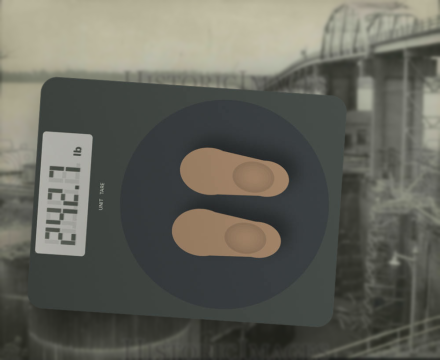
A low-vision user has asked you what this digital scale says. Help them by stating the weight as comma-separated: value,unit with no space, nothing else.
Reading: 242.7,lb
